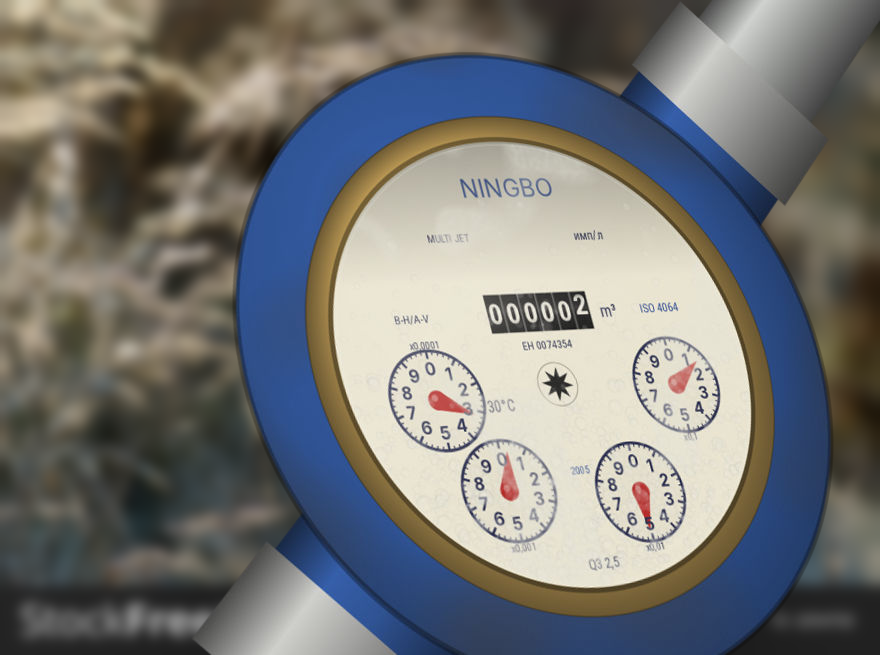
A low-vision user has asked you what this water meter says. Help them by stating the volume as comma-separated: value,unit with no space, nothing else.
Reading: 2.1503,m³
